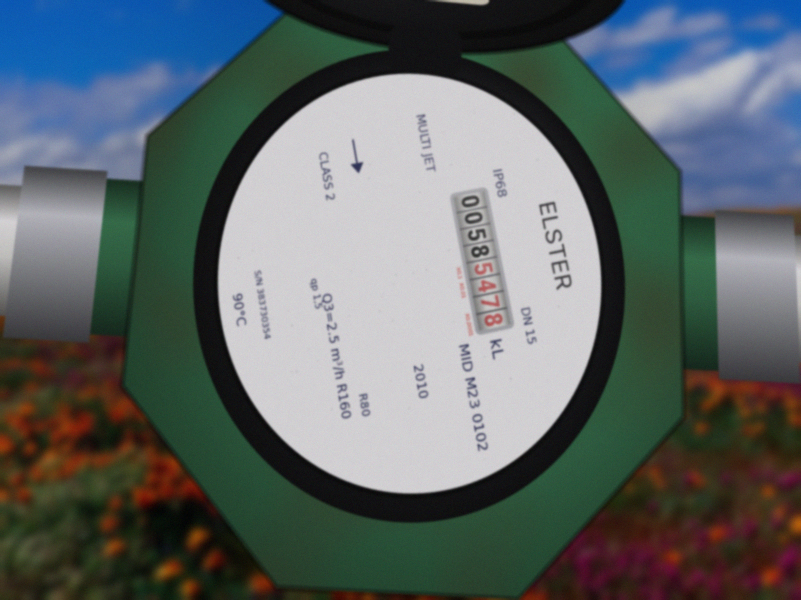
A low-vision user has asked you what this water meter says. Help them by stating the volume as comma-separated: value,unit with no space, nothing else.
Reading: 58.5478,kL
